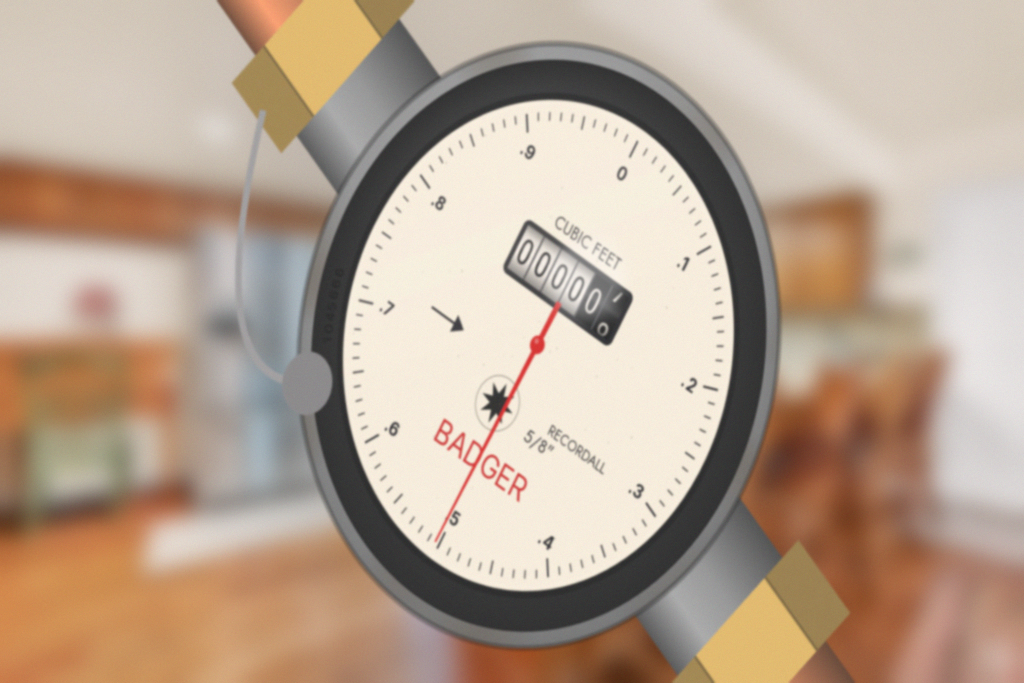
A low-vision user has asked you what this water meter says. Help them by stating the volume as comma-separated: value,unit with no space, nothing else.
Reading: 7.50,ft³
